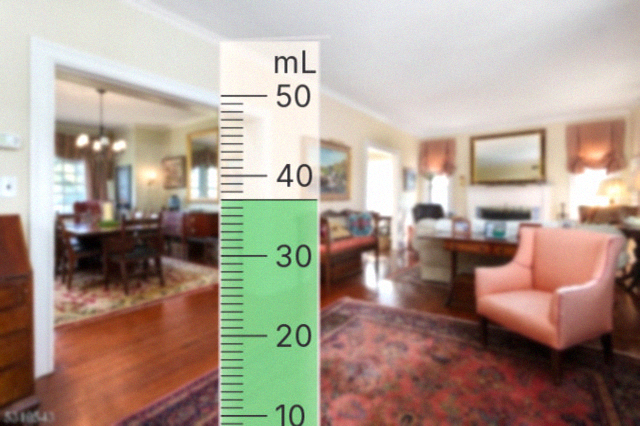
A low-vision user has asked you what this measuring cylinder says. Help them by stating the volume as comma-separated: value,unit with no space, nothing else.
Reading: 37,mL
